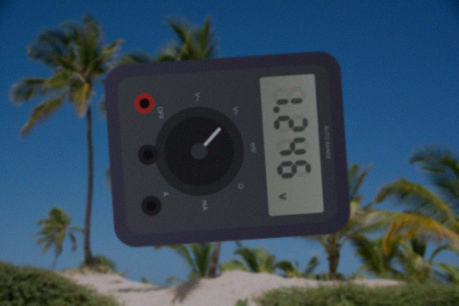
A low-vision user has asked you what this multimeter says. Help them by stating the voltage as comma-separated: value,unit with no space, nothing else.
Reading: 1.246,V
